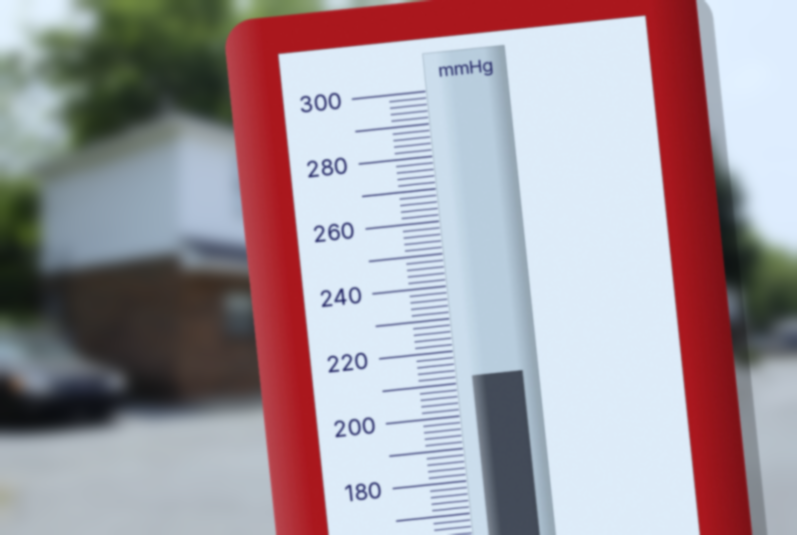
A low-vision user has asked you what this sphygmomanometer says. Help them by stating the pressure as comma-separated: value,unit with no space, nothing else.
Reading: 212,mmHg
